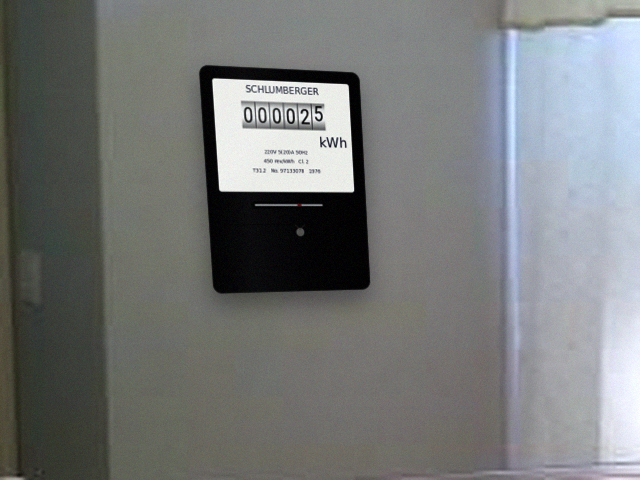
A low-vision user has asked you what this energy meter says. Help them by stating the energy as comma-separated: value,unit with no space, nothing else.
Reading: 25,kWh
